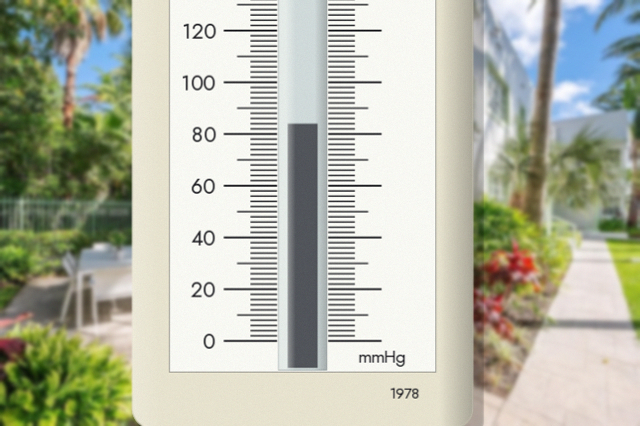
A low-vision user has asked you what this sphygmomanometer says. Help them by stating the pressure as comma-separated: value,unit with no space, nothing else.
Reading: 84,mmHg
